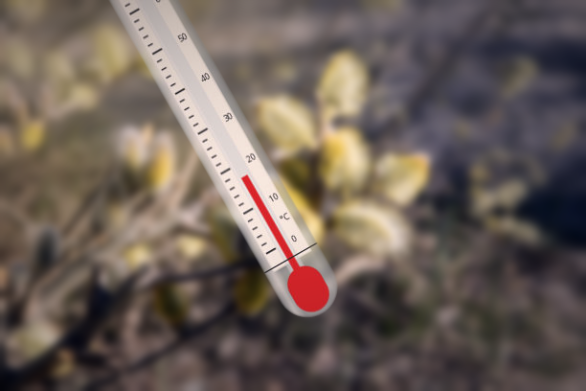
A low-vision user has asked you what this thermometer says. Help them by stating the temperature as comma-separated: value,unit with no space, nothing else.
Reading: 17,°C
